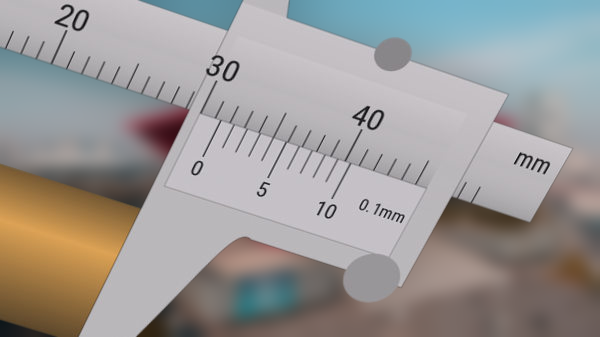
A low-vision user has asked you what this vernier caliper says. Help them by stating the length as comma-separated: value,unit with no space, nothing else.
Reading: 31.4,mm
